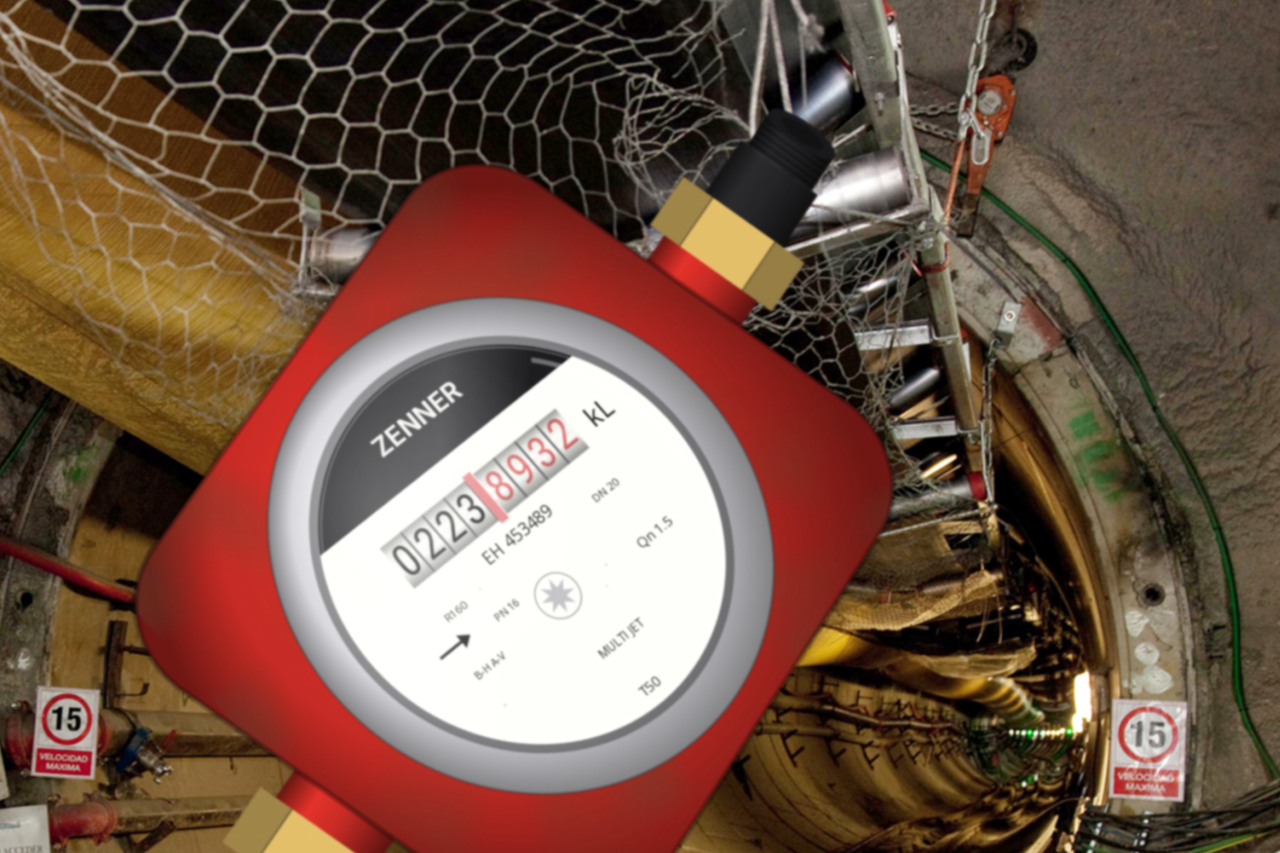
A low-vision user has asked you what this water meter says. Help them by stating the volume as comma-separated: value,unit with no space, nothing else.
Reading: 223.8932,kL
